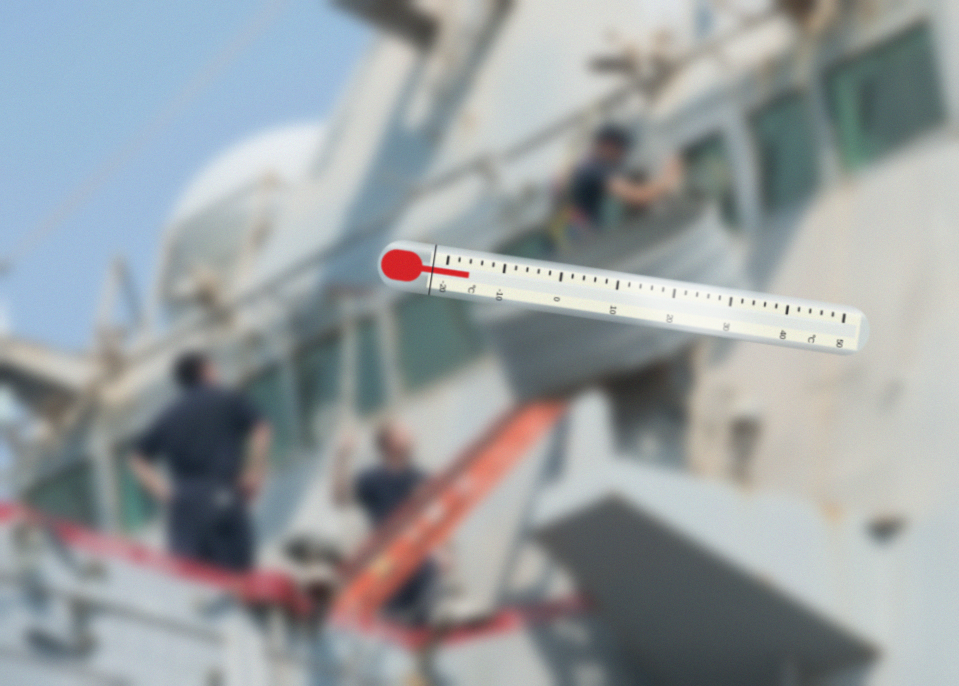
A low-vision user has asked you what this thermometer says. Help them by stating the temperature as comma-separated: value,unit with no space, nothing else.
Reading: -16,°C
